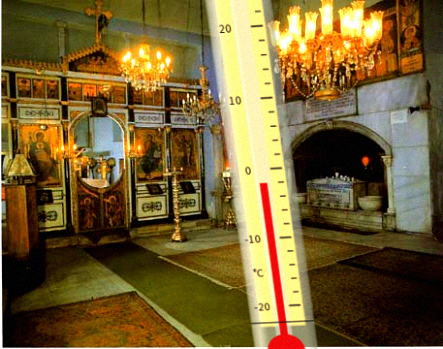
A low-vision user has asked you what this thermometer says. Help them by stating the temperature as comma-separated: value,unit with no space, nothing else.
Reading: -2,°C
